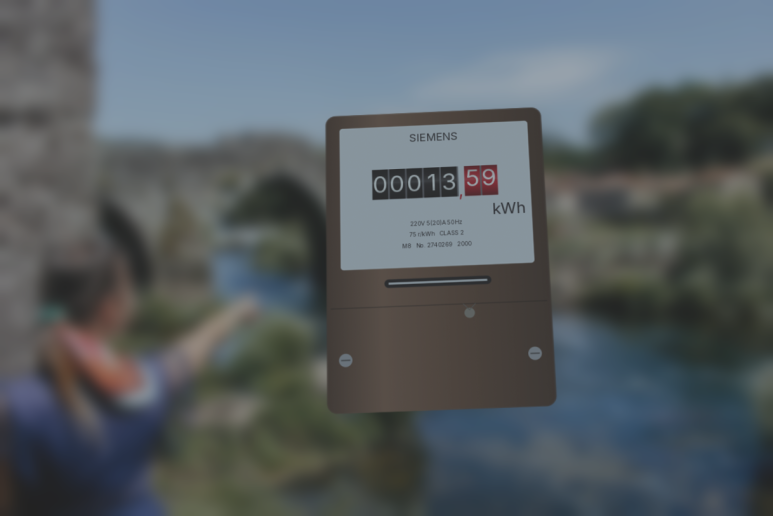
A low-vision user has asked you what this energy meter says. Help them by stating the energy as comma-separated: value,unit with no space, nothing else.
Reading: 13.59,kWh
